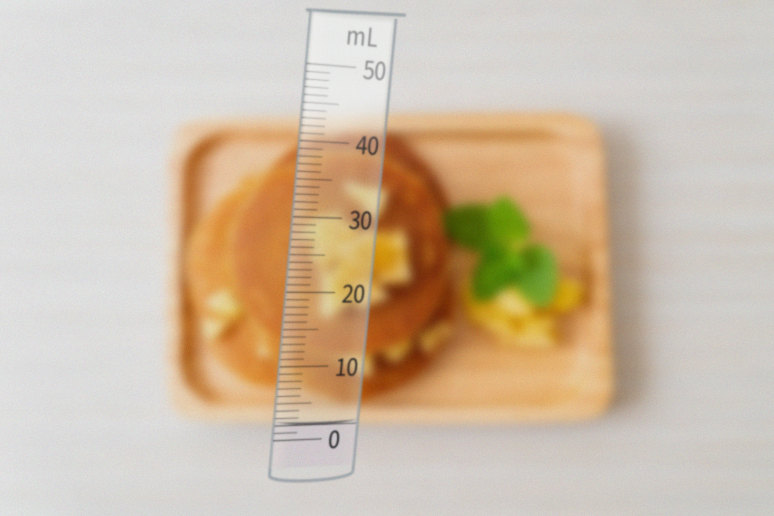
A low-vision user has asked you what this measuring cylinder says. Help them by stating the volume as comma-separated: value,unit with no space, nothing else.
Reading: 2,mL
